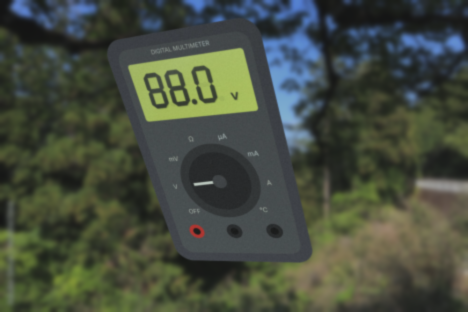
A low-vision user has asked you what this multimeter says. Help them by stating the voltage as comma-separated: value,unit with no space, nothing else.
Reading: 88.0,V
